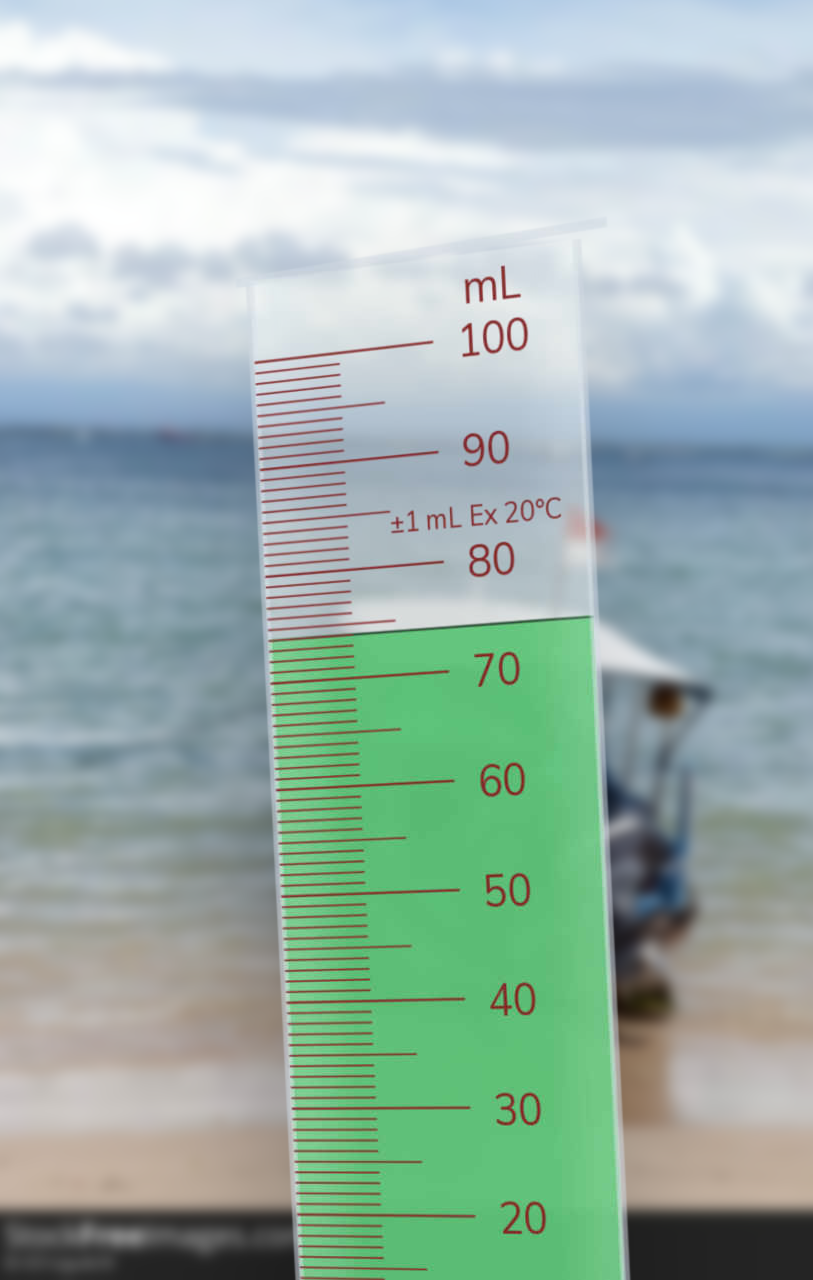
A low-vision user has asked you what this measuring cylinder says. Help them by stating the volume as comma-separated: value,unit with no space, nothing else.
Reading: 74,mL
